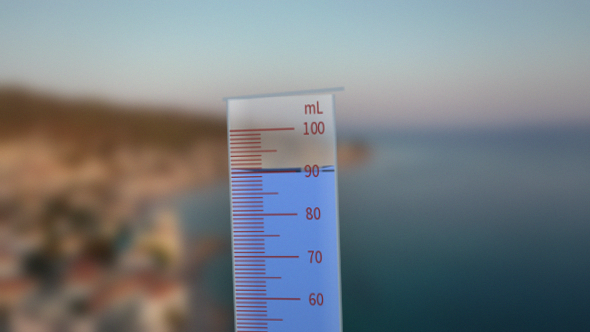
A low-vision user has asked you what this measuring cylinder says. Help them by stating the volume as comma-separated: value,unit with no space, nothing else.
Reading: 90,mL
